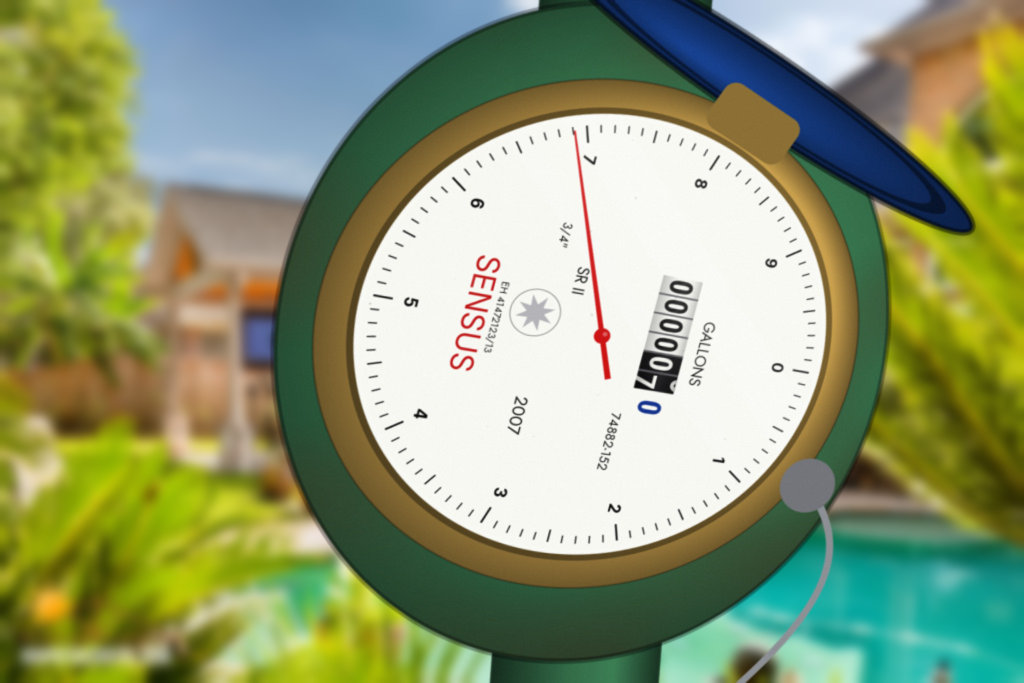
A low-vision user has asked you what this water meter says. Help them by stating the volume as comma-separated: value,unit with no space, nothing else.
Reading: 66.9,gal
